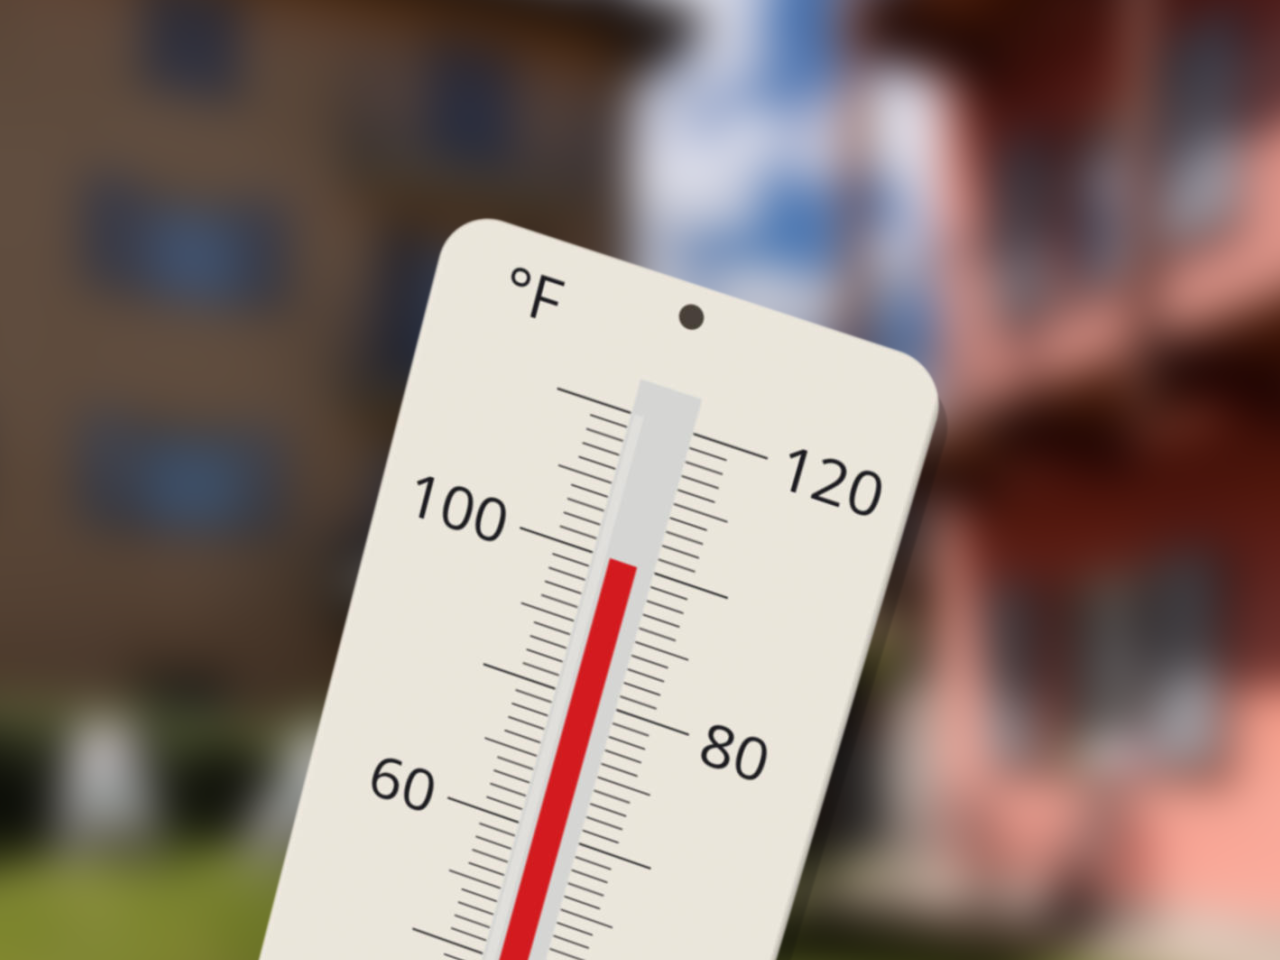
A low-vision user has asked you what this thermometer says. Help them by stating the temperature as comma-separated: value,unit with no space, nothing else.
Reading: 100,°F
